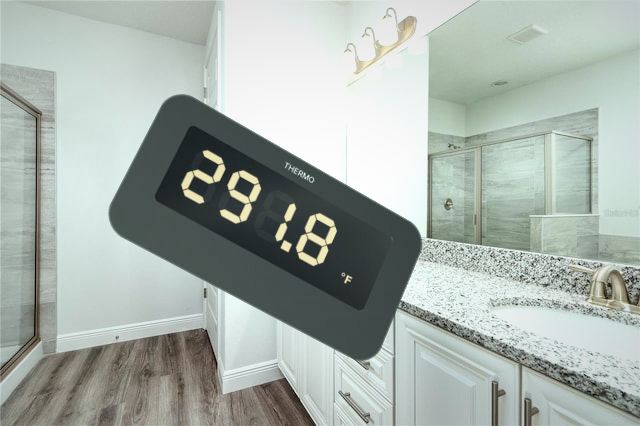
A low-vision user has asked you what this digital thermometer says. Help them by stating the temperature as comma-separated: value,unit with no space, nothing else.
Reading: 291.8,°F
